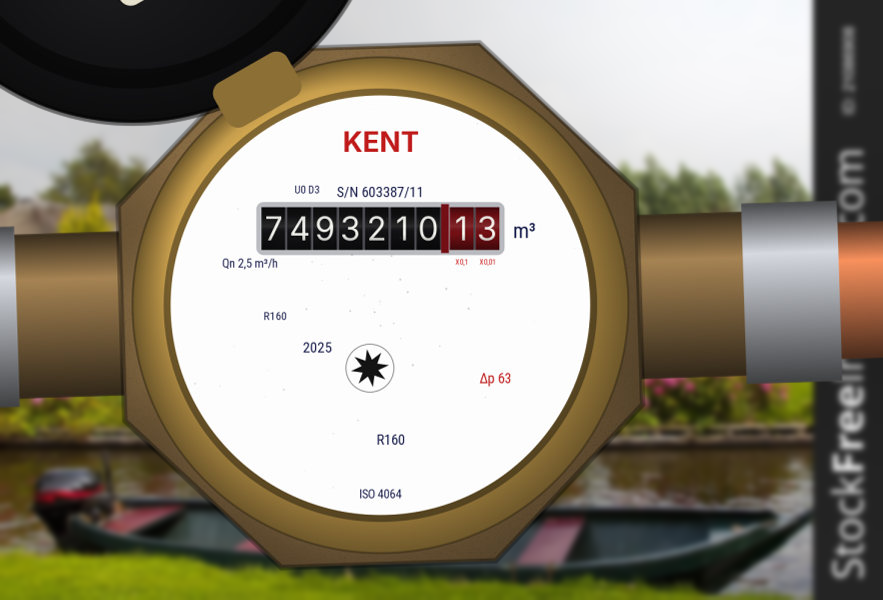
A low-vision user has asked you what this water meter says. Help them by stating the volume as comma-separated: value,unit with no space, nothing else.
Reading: 7493210.13,m³
